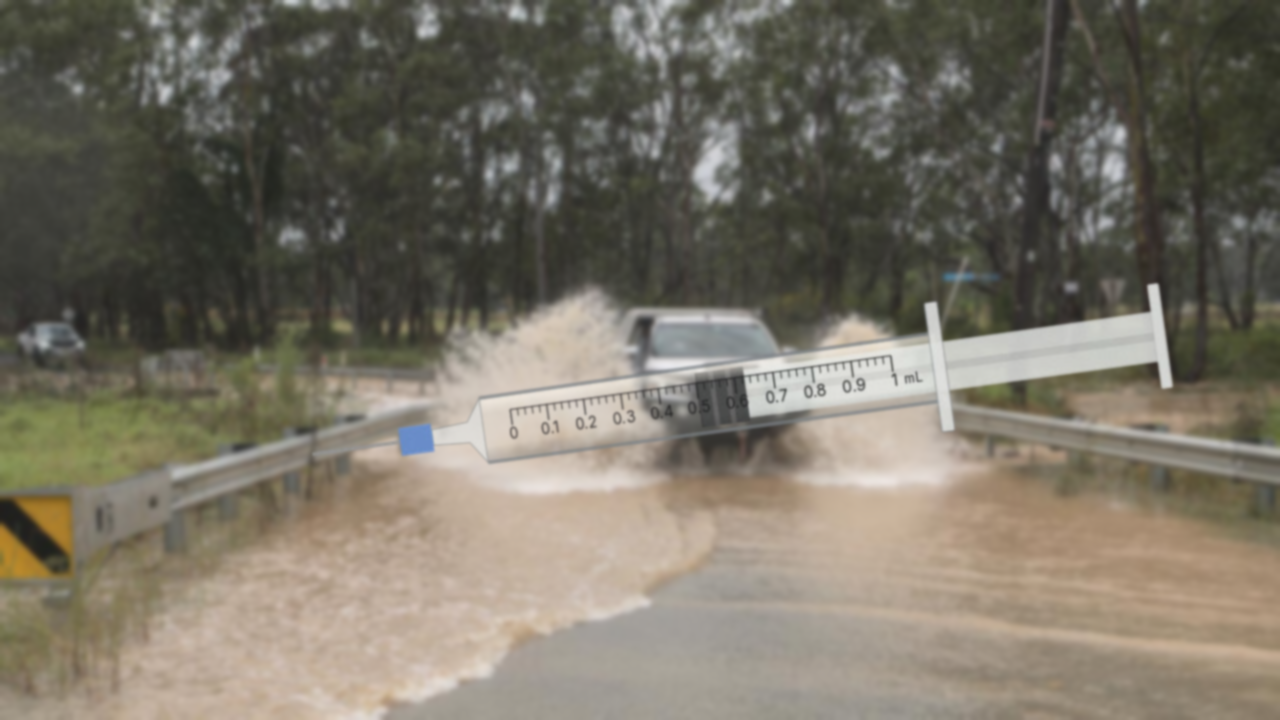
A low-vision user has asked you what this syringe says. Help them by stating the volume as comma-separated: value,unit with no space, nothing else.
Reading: 0.5,mL
